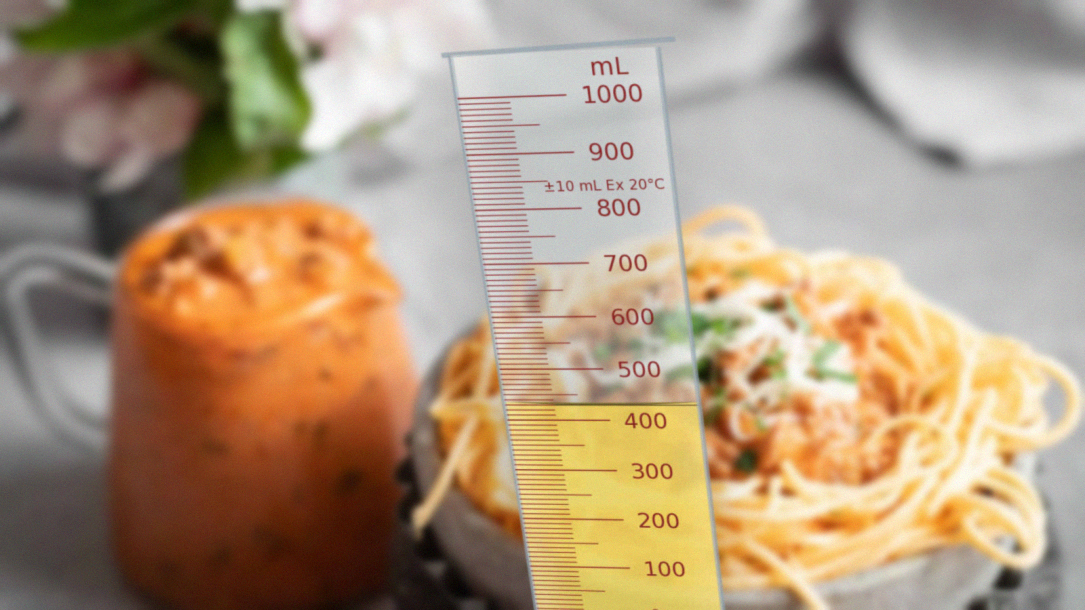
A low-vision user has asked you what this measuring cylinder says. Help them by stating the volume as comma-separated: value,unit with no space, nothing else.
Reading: 430,mL
